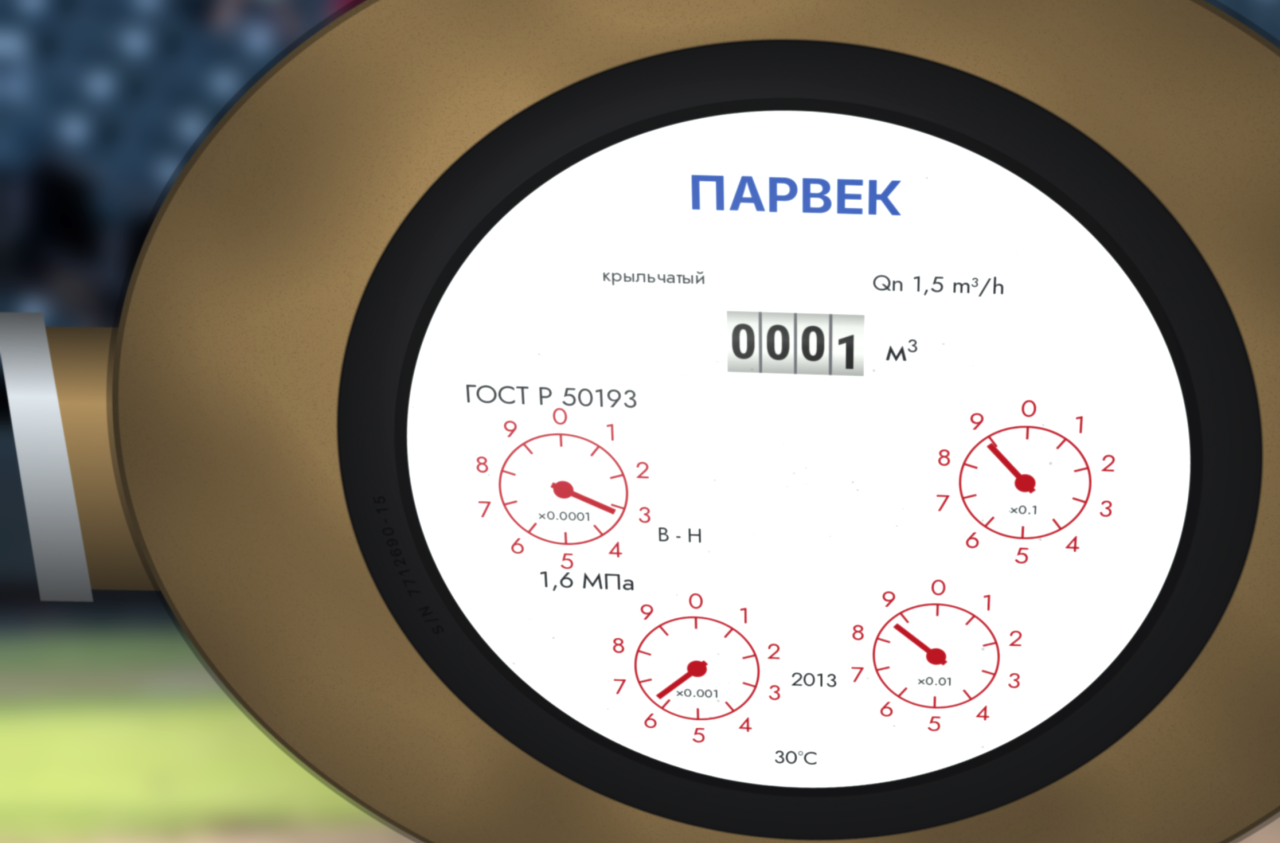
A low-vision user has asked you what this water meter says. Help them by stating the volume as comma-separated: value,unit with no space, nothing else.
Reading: 0.8863,m³
